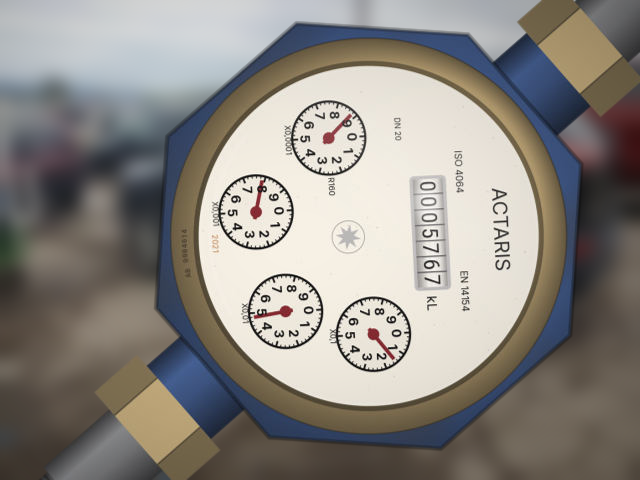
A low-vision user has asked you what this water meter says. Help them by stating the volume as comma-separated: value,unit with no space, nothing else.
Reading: 5767.1478,kL
